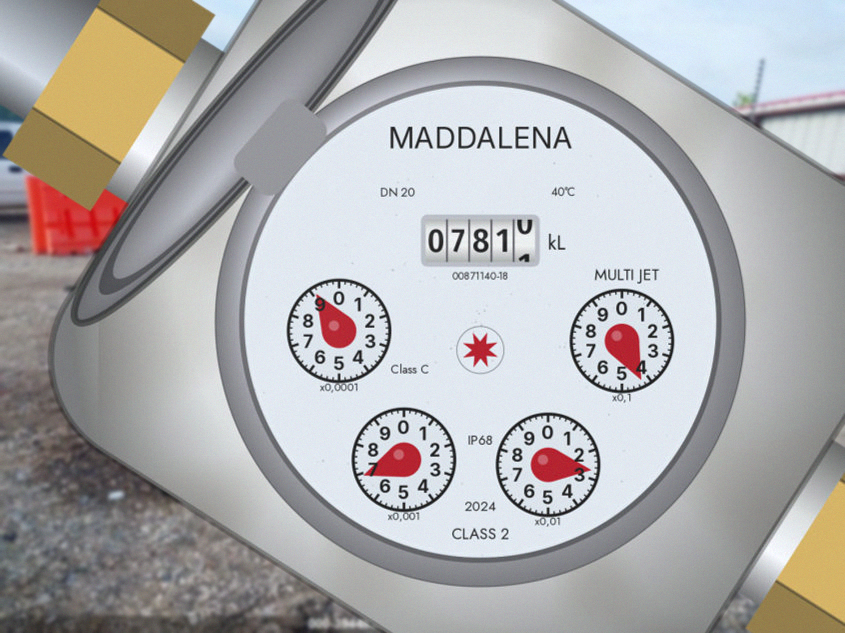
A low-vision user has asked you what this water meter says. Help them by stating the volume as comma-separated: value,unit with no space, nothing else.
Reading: 7810.4269,kL
